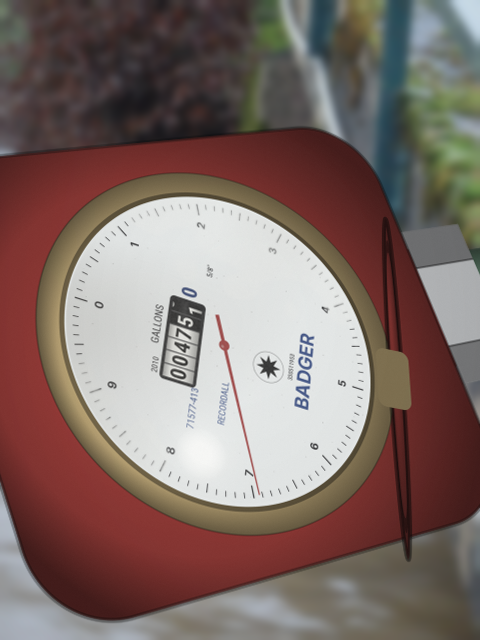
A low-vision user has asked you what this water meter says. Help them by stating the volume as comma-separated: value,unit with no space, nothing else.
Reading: 47506.9,gal
